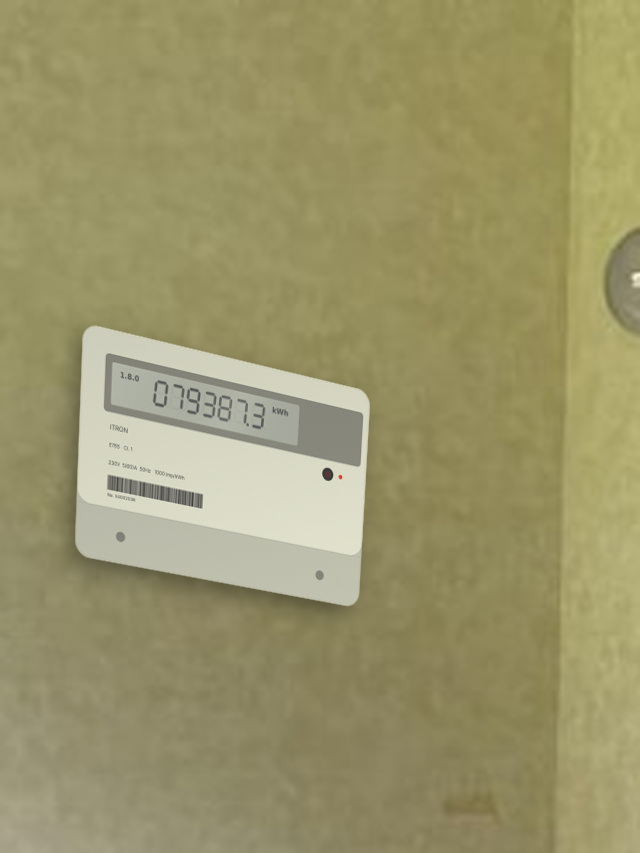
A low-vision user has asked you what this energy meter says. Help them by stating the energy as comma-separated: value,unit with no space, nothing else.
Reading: 79387.3,kWh
